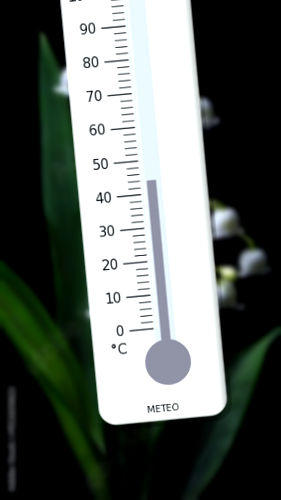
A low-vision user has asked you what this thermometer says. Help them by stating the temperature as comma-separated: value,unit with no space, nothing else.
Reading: 44,°C
